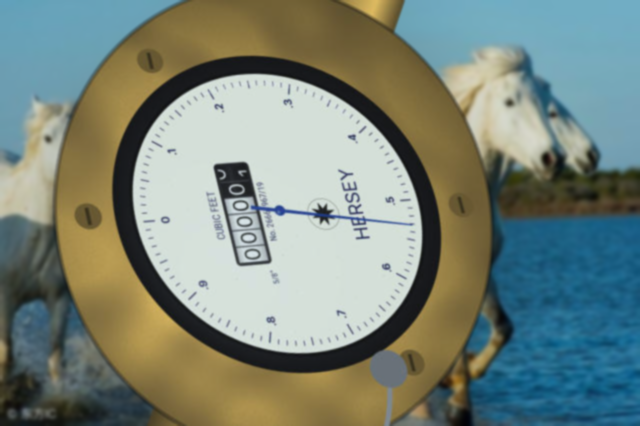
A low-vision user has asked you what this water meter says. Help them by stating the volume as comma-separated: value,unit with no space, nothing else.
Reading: 0.53,ft³
